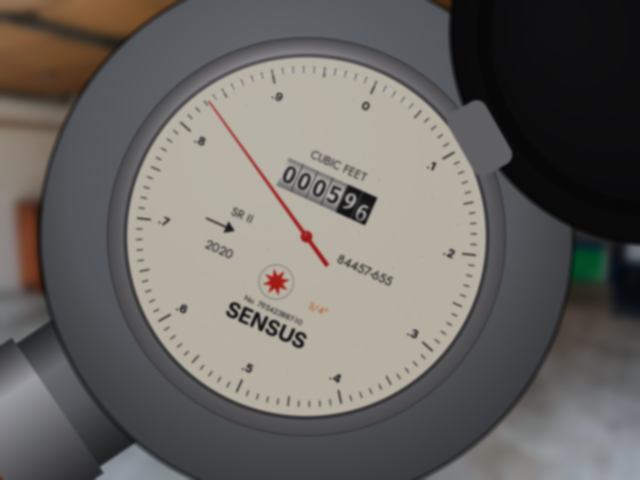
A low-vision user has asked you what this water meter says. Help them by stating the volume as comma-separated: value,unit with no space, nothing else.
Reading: 595.83,ft³
